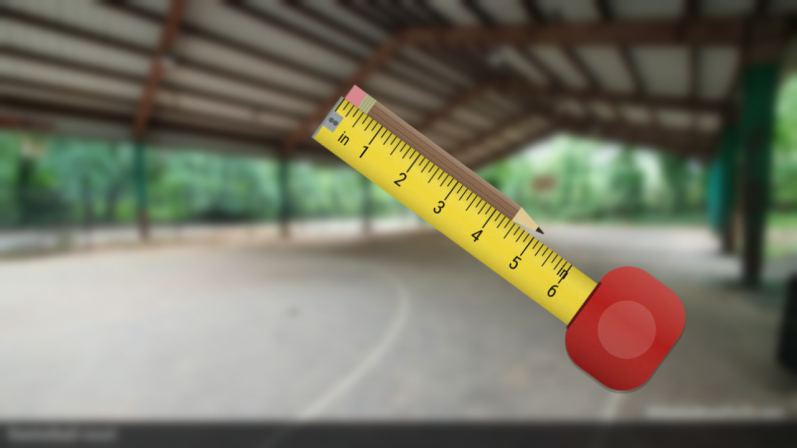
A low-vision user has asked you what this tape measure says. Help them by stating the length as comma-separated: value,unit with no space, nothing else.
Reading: 5.125,in
